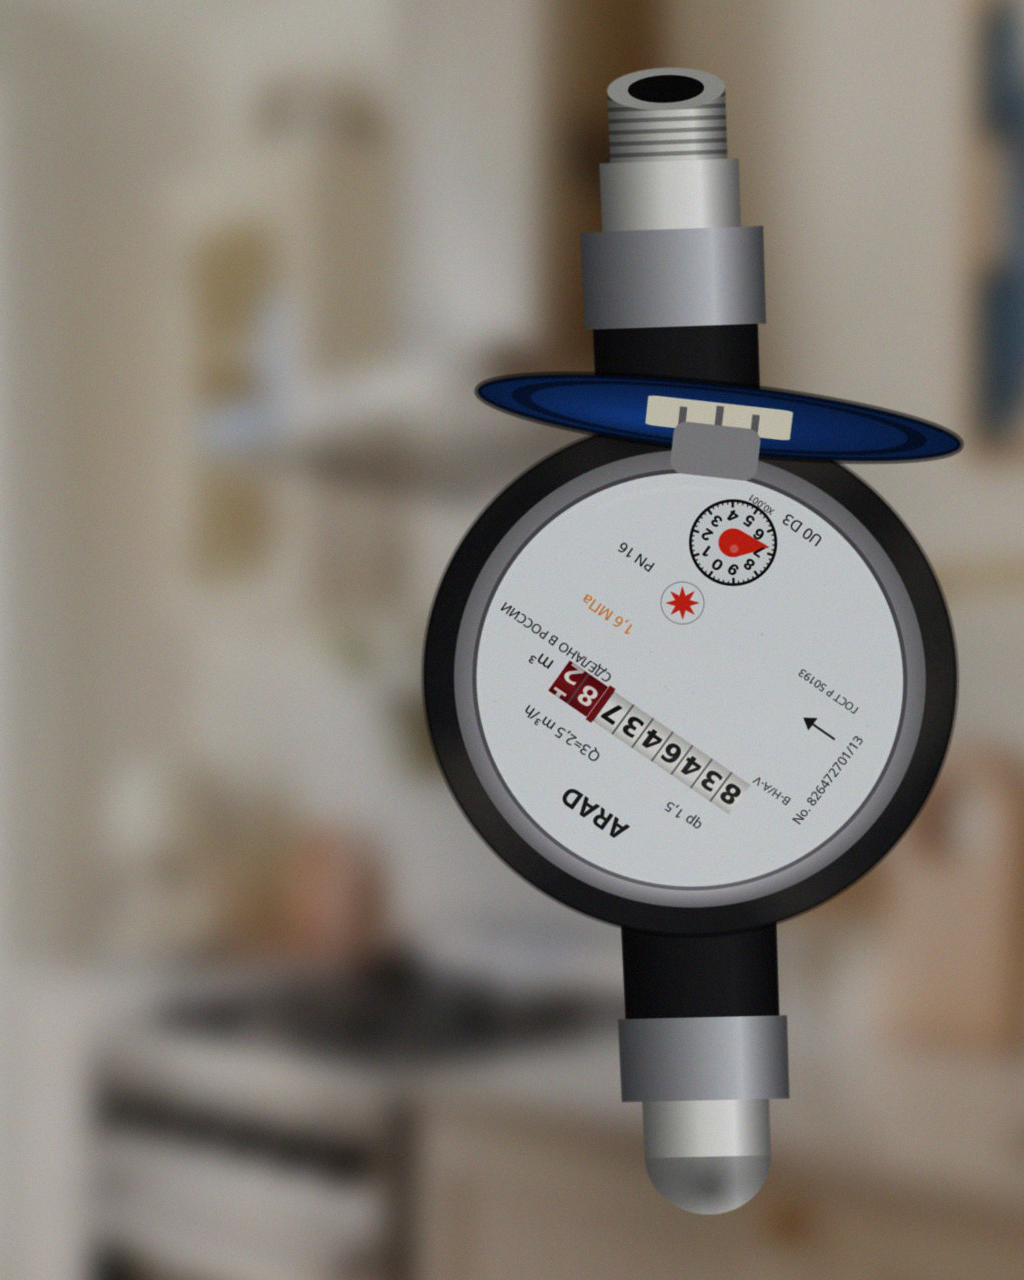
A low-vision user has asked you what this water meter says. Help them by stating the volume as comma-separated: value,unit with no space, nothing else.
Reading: 8346437.816,m³
